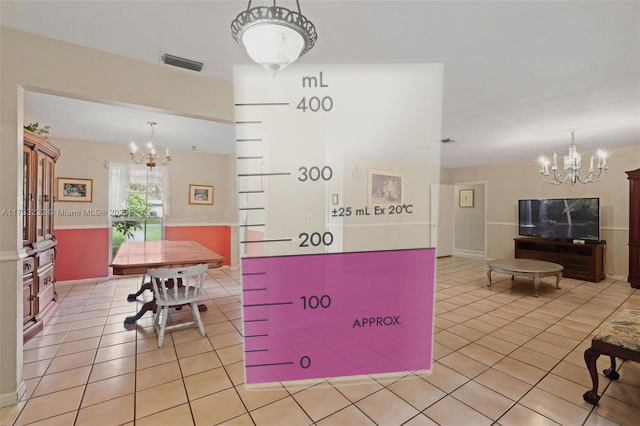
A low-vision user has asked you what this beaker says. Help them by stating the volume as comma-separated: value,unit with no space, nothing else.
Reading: 175,mL
